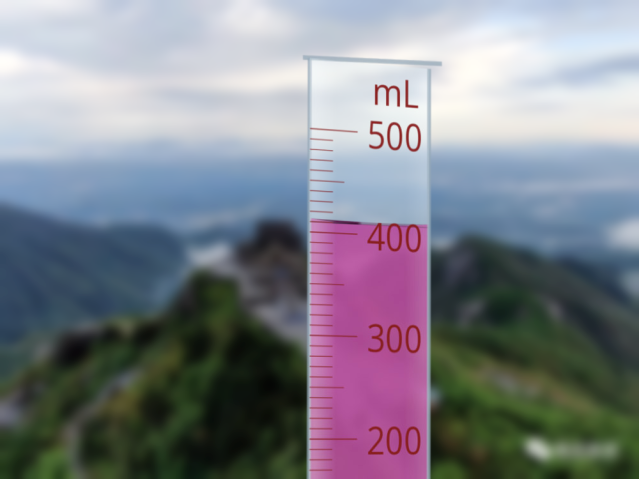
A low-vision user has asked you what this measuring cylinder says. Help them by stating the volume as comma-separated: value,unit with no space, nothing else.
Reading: 410,mL
